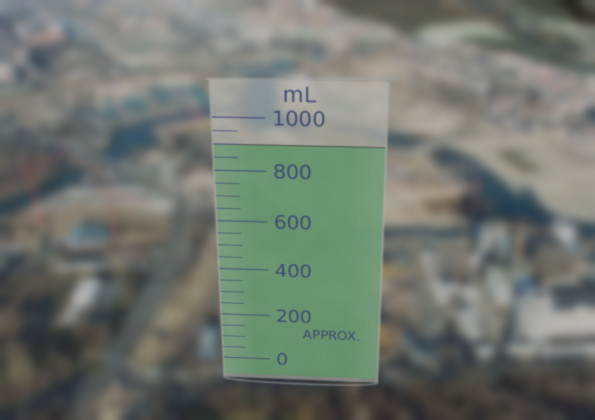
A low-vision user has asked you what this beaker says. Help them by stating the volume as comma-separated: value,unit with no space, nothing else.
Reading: 900,mL
